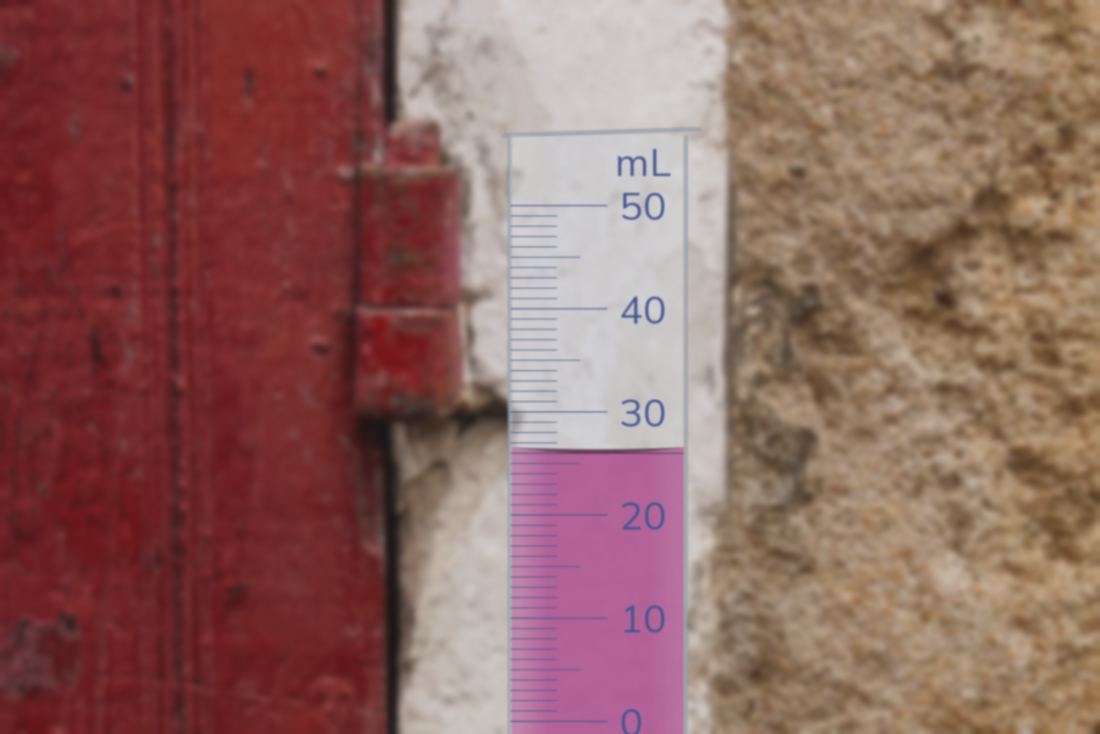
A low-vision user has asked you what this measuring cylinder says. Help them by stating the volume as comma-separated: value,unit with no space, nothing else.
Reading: 26,mL
